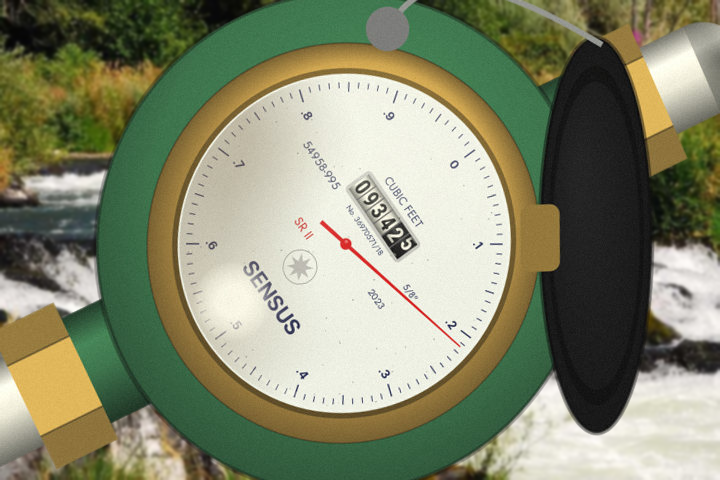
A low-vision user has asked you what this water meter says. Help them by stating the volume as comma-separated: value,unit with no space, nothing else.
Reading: 93425.21,ft³
